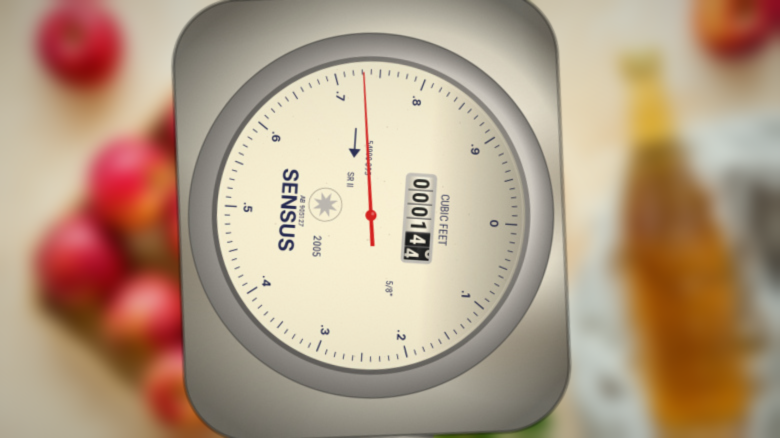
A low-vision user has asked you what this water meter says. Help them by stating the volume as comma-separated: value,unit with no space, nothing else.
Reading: 143.73,ft³
